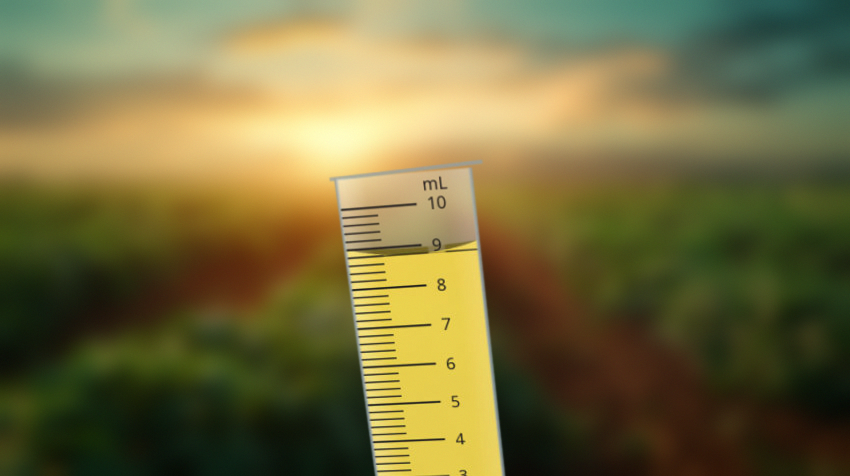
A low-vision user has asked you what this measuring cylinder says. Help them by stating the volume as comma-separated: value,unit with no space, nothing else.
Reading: 8.8,mL
